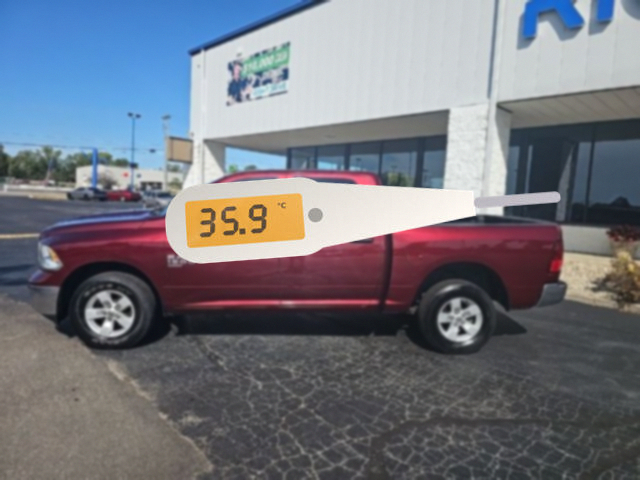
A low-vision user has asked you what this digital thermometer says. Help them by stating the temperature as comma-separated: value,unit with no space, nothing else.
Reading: 35.9,°C
